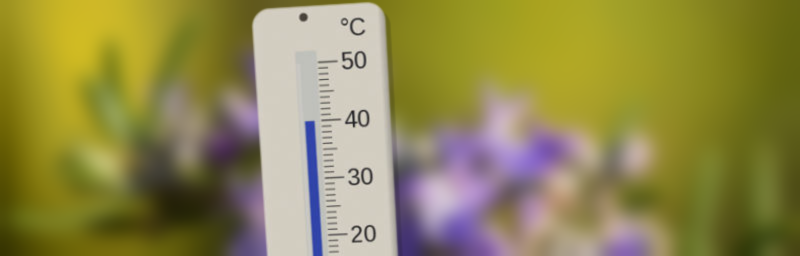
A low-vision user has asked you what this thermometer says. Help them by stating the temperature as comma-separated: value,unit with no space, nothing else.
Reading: 40,°C
